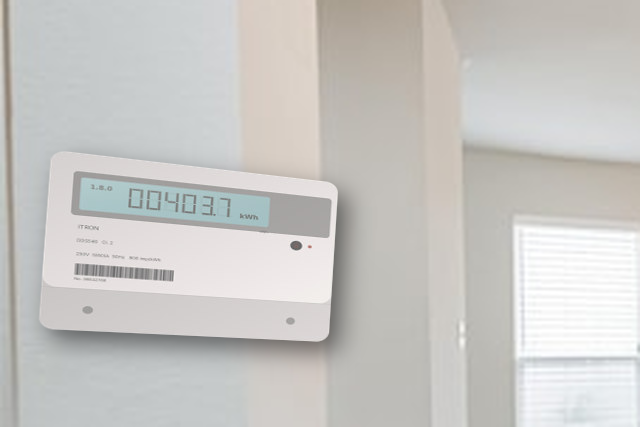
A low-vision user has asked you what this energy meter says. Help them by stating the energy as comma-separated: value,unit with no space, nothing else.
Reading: 403.7,kWh
